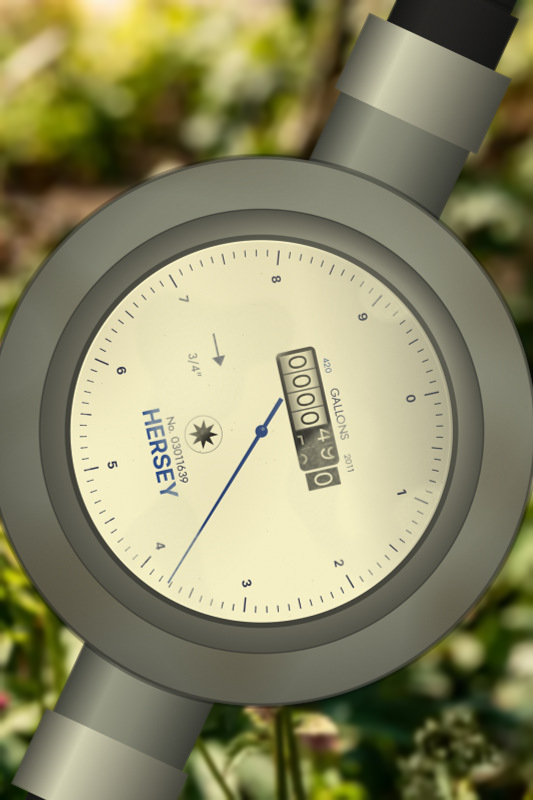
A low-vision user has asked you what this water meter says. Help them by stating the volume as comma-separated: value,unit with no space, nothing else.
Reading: 493.7,gal
